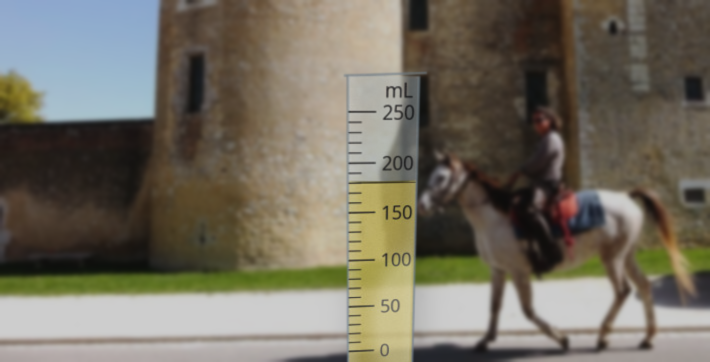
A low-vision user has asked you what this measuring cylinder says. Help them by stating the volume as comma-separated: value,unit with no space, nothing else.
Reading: 180,mL
